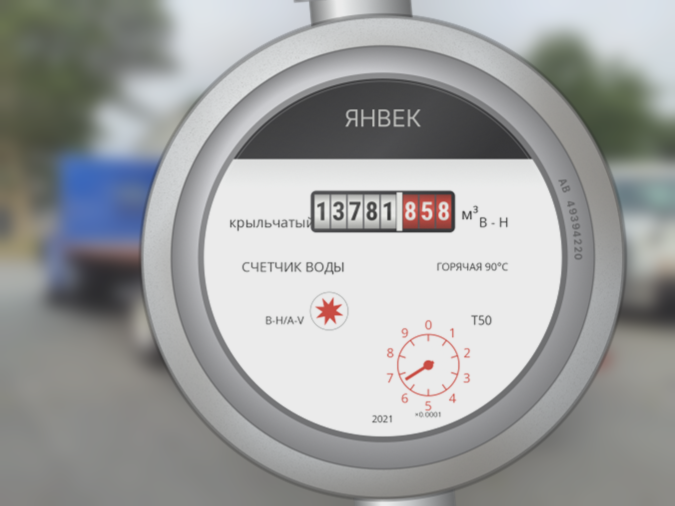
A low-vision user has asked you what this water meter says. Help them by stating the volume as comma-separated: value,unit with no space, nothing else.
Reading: 13781.8586,m³
